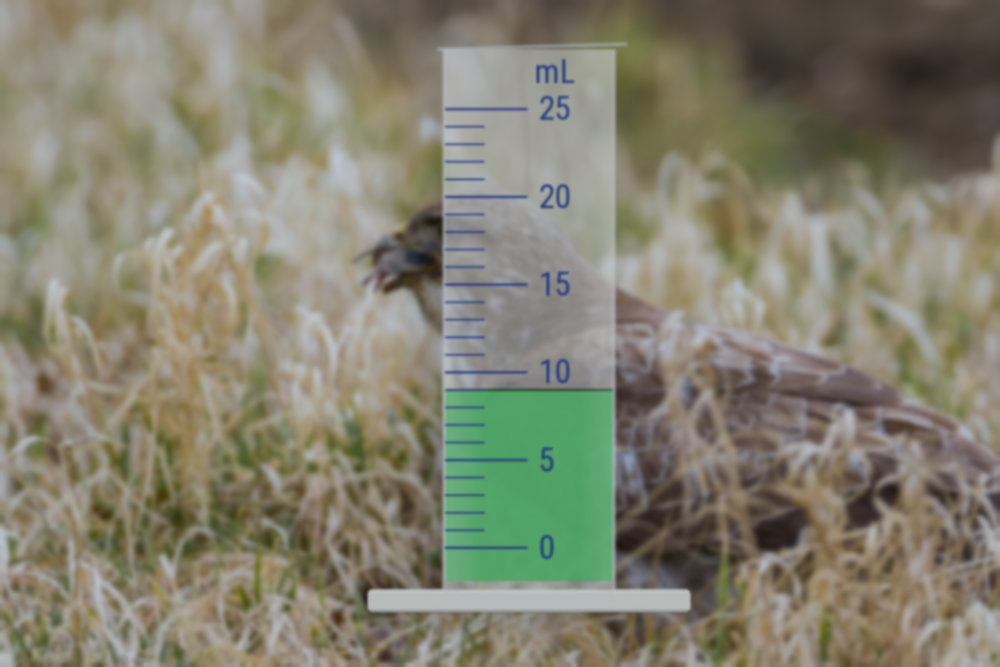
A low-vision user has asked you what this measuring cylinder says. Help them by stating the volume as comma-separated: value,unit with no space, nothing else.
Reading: 9,mL
